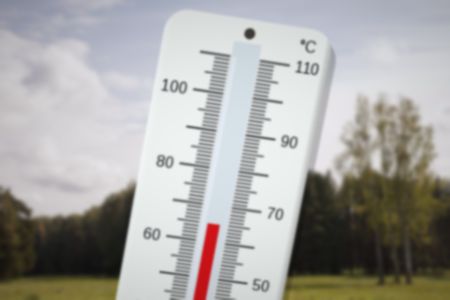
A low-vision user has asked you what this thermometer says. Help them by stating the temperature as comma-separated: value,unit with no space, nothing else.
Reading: 65,°C
